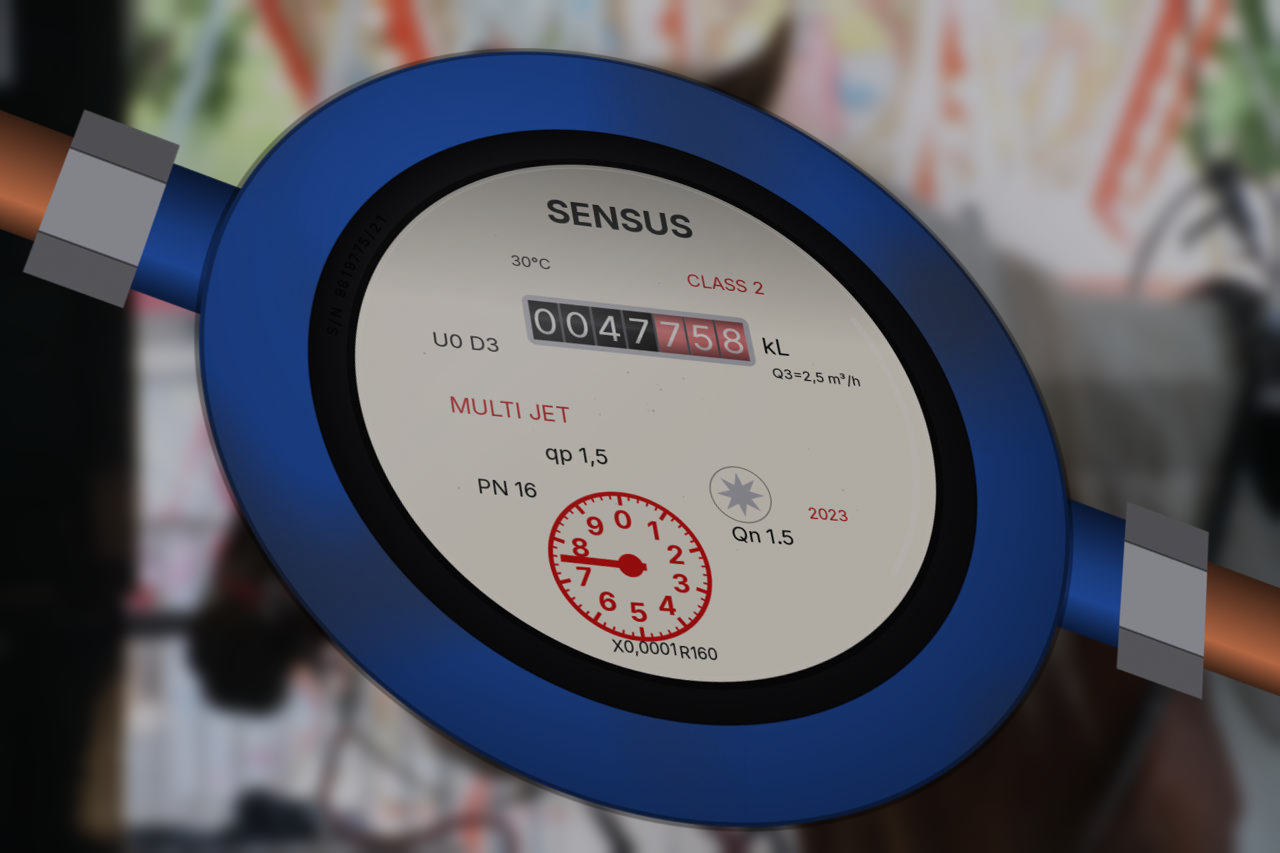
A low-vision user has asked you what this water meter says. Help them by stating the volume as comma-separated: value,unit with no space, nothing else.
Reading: 47.7587,kL
